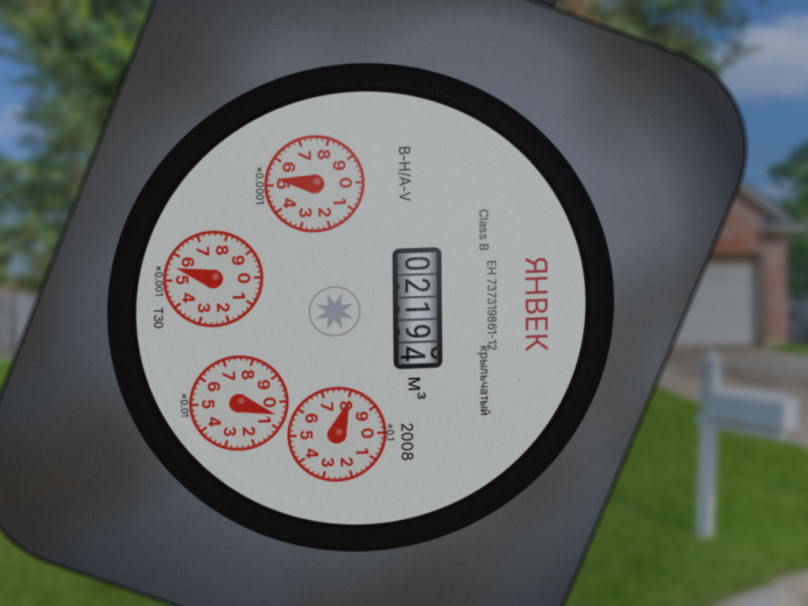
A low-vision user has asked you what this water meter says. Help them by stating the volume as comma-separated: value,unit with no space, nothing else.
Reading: 2193.8055,m³
